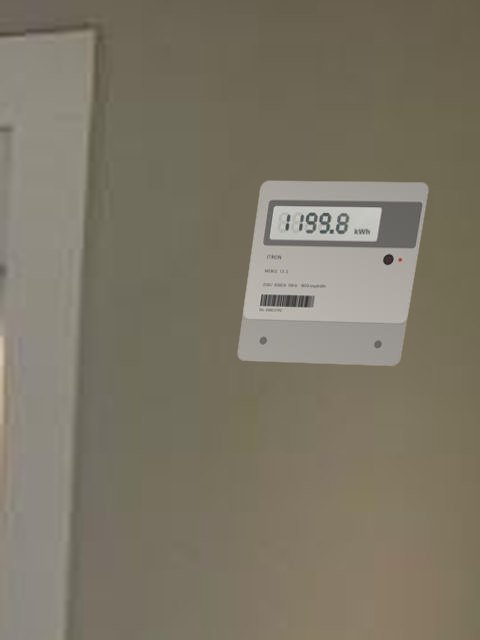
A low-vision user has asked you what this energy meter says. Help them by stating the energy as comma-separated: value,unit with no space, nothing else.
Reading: 1199.8,kWh
